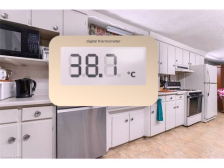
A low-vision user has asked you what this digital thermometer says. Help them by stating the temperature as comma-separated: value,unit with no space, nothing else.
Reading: 38.7,°C
